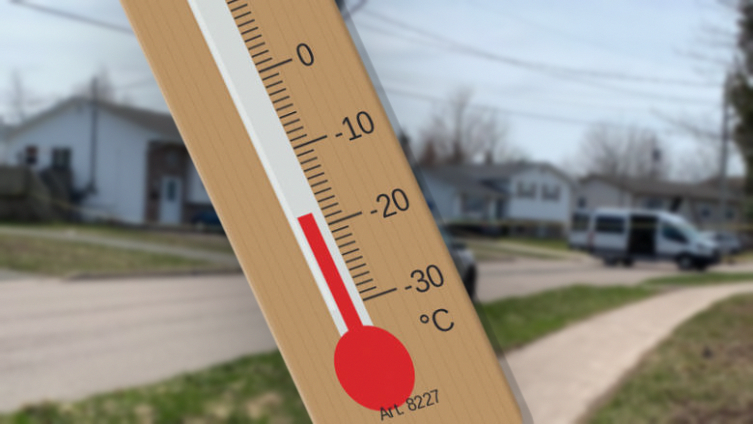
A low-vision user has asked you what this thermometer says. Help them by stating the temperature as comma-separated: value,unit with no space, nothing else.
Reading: -18,°C
